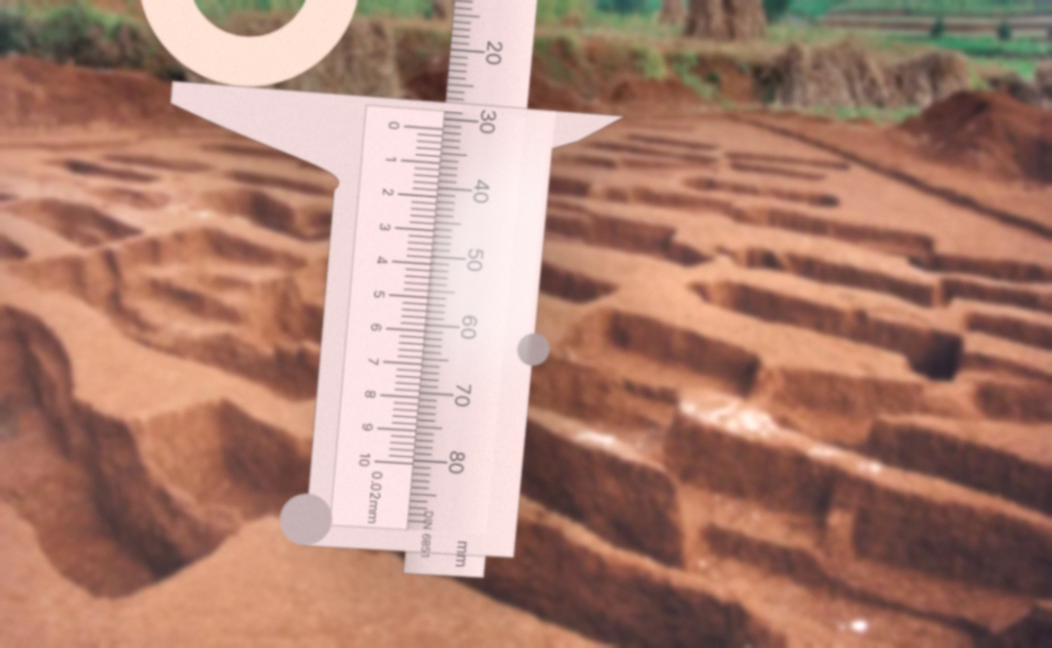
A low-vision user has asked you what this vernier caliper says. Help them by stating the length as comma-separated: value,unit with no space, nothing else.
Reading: 31.5,mm
